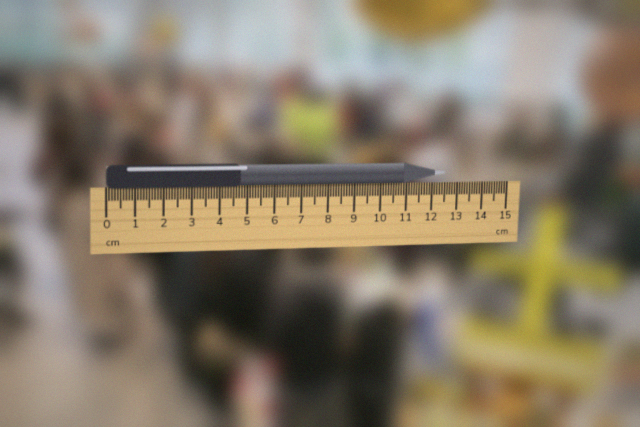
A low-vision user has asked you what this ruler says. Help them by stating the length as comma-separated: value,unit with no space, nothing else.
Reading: 12.5,cm
